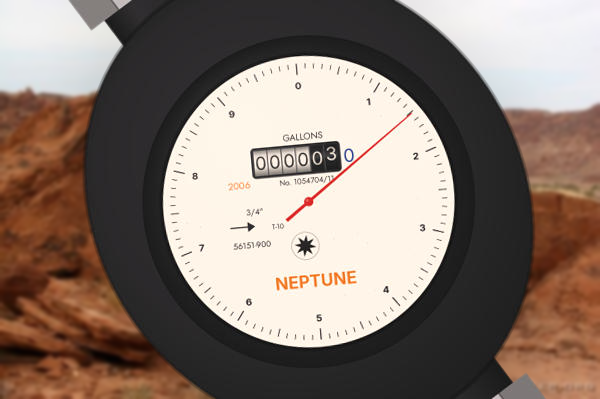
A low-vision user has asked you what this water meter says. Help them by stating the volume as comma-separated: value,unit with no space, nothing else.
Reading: 31.5,gal
